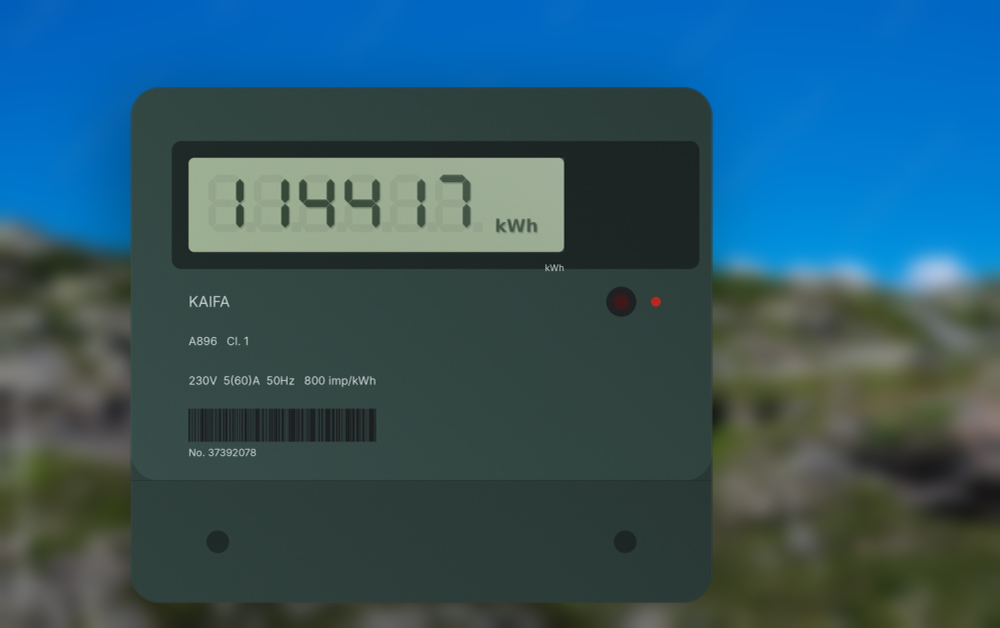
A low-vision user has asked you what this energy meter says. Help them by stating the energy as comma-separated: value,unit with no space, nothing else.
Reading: 114417,kWh
